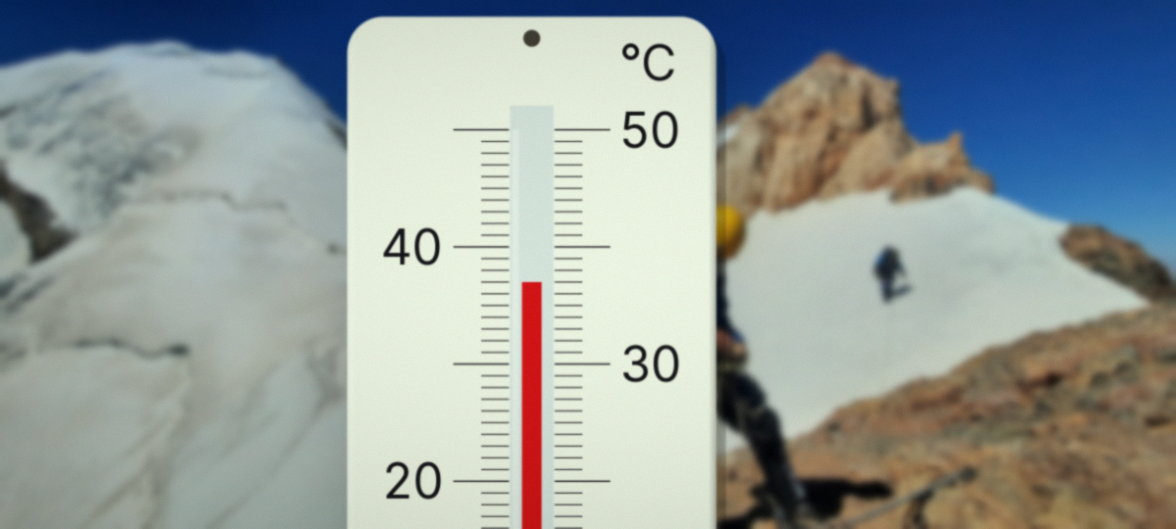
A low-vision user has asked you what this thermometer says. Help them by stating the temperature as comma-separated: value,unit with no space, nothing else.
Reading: 37,°C
